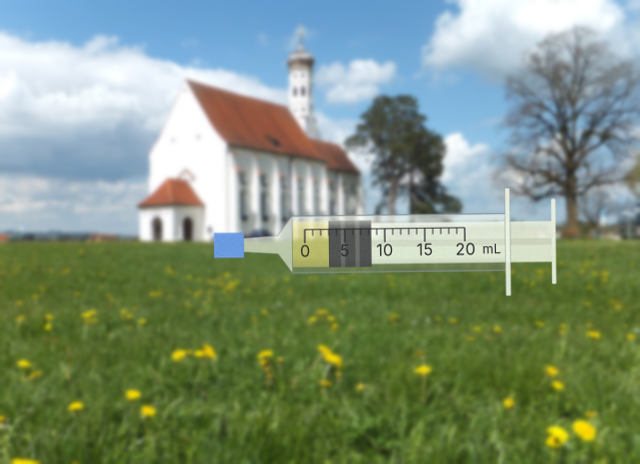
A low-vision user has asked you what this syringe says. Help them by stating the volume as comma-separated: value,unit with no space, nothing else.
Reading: 3,mL
